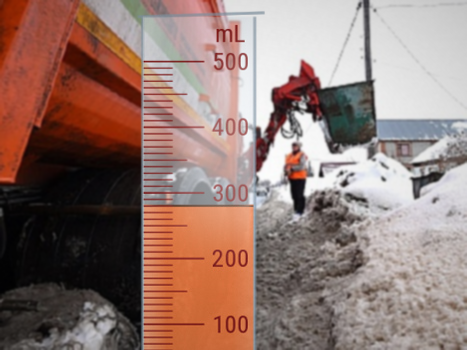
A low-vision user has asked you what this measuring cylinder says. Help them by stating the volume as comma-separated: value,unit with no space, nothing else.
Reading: 280,mL
